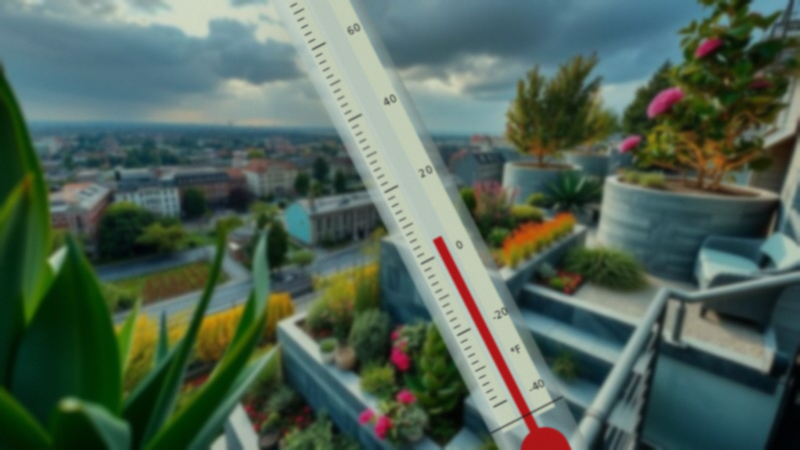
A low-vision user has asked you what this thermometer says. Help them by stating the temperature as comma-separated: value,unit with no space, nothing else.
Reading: 4,°F
